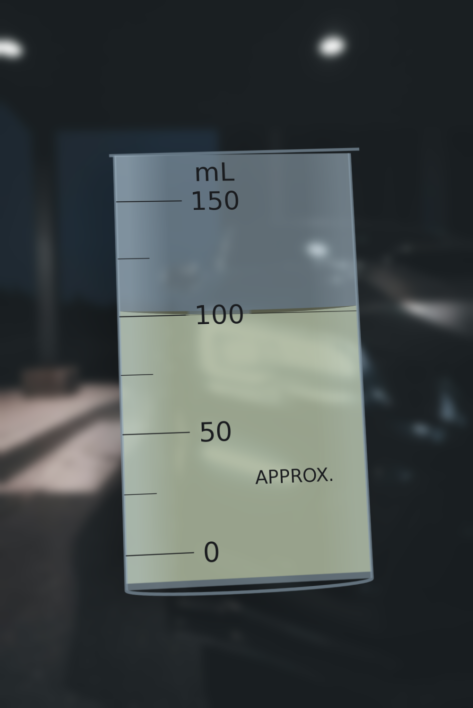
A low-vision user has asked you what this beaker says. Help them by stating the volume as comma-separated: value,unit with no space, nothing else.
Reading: 100,mL
